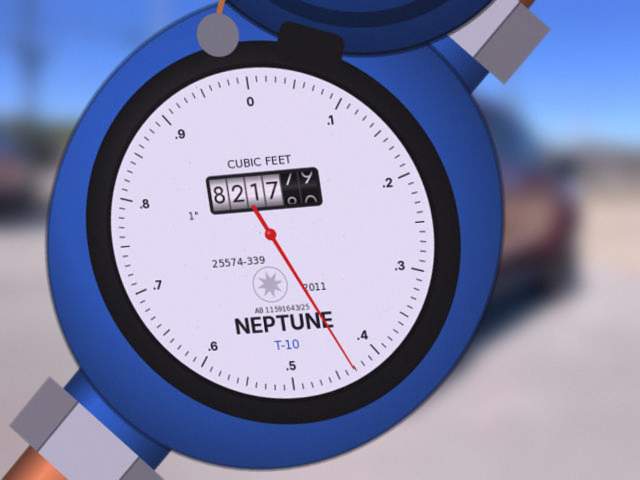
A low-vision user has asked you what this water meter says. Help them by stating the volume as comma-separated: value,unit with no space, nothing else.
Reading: 821779.43,ft³
